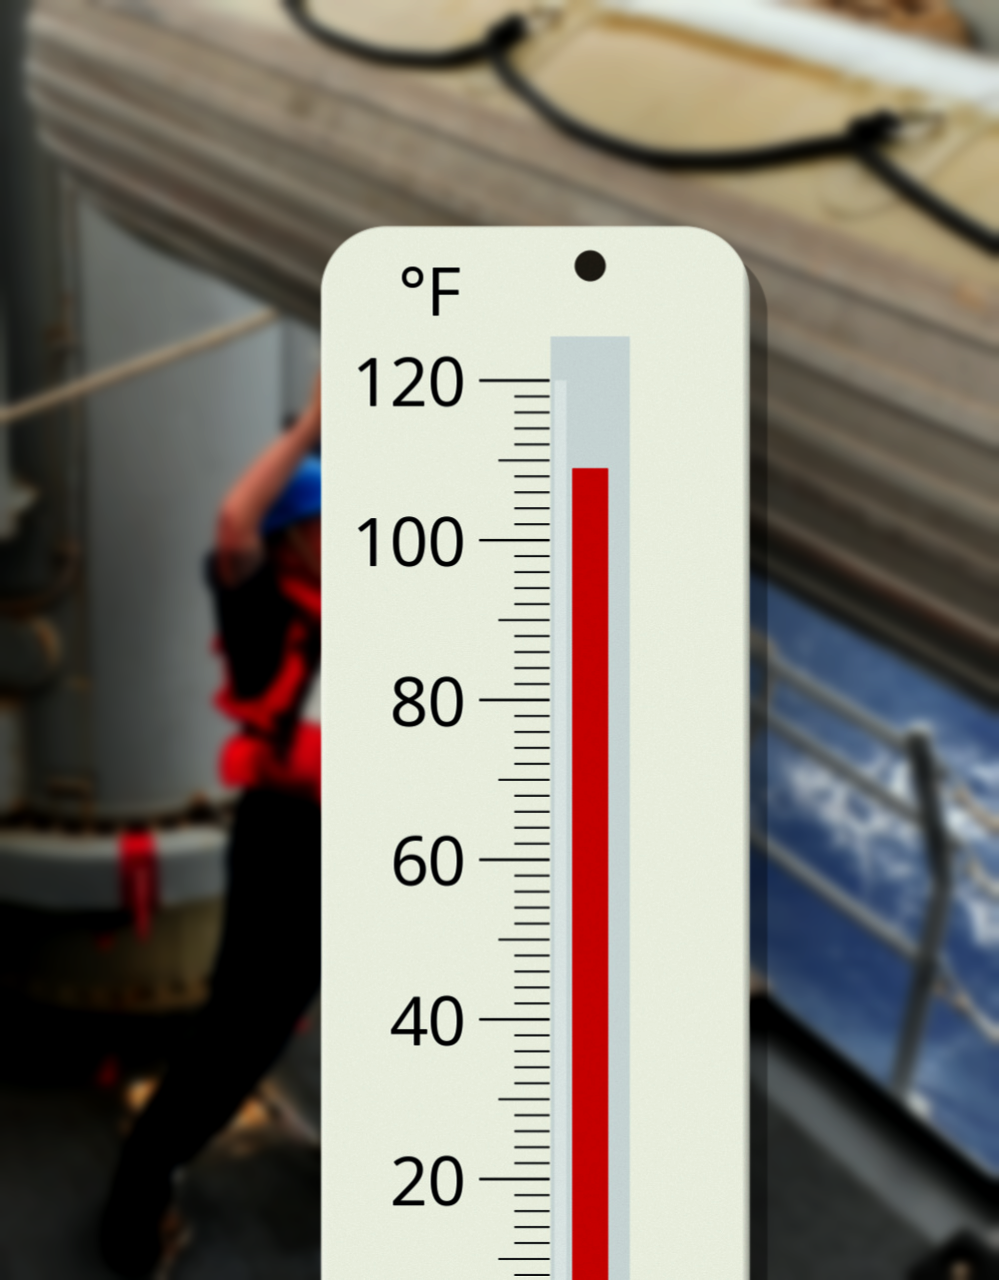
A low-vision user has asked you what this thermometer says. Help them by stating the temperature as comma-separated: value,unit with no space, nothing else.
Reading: 109,°F
